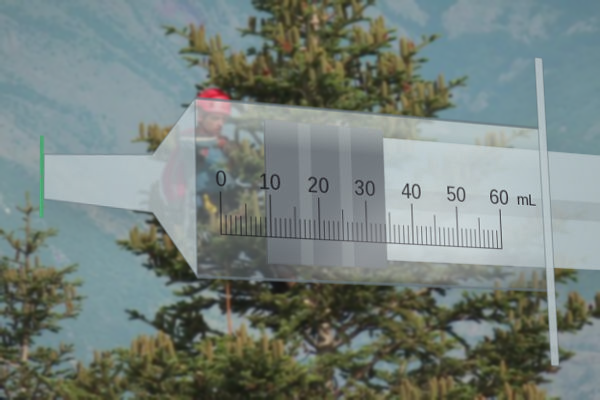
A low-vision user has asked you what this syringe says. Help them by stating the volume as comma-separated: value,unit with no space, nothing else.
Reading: 9,mL
